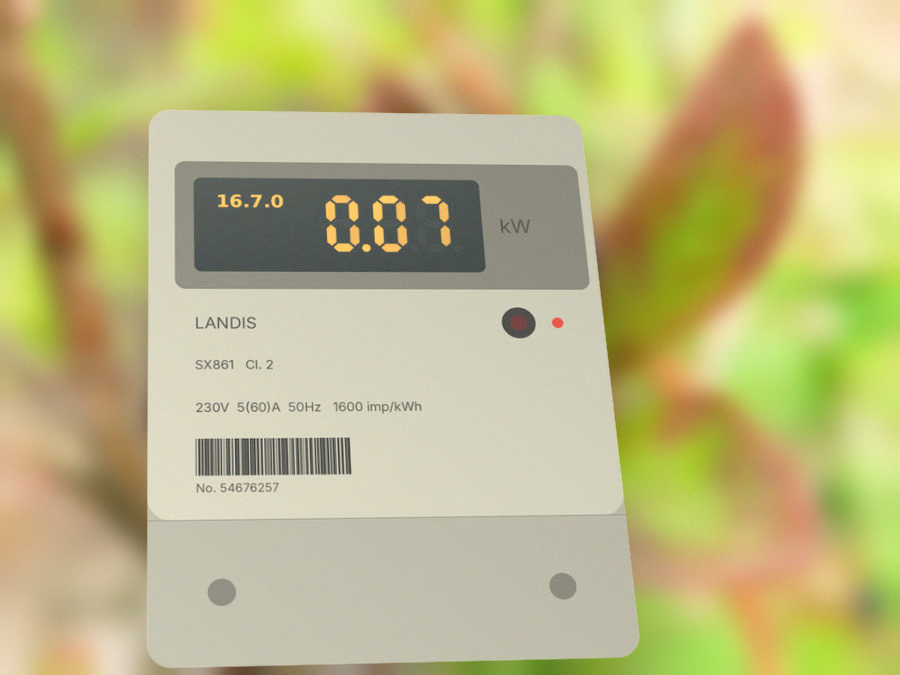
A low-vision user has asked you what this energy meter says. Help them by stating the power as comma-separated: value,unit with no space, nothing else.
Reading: 0.07,kW
